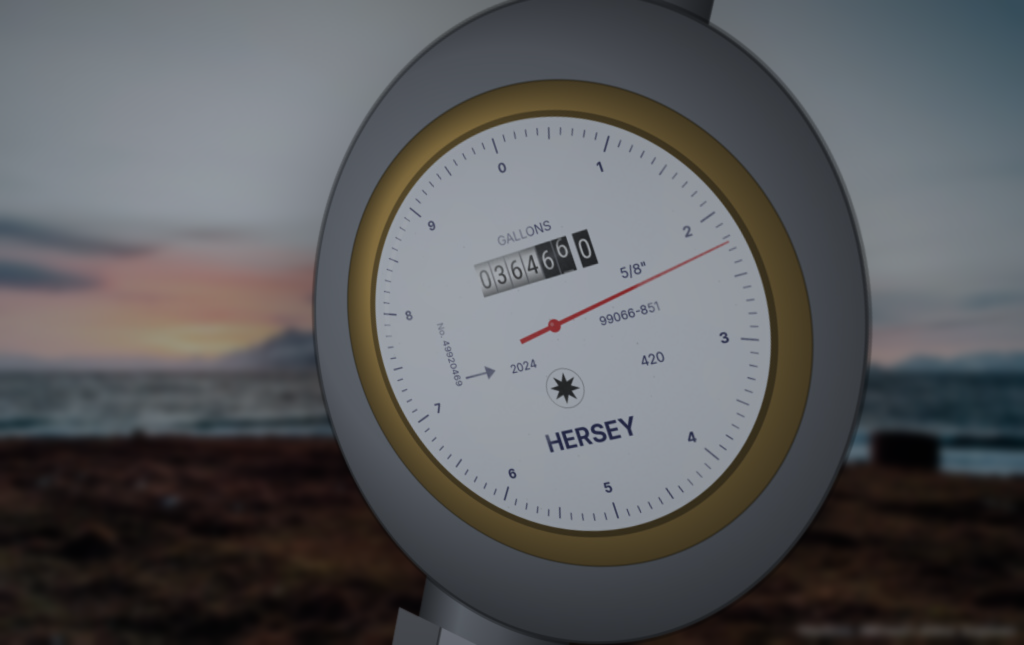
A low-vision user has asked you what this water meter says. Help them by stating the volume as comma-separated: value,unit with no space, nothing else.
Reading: 364662.2,gal
